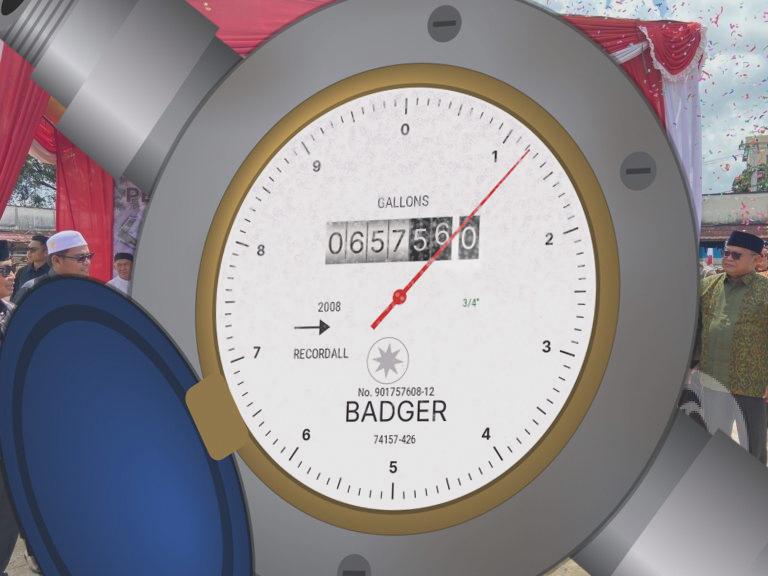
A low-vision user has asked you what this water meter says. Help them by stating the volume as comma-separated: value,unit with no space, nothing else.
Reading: 657561.2,gal
